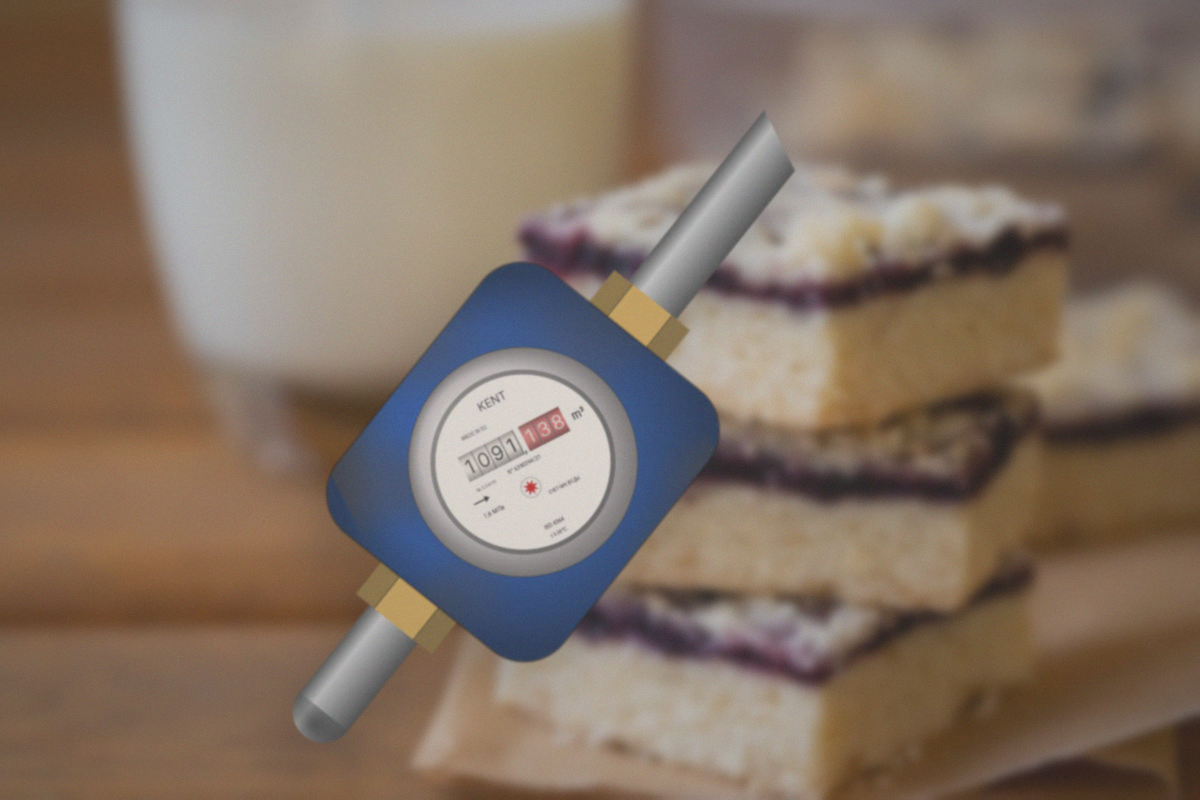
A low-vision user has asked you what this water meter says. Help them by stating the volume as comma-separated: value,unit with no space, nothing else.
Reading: 1091.138,m³
